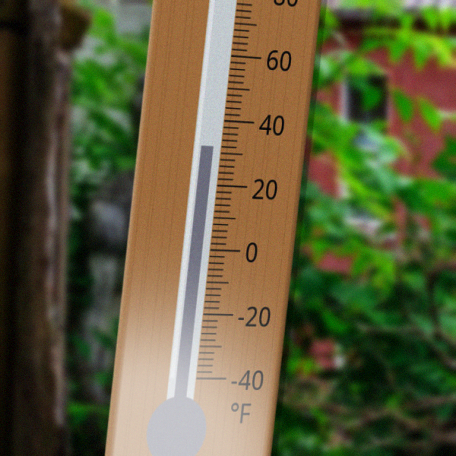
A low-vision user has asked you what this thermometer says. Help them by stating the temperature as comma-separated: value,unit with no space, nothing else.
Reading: 32,°F
